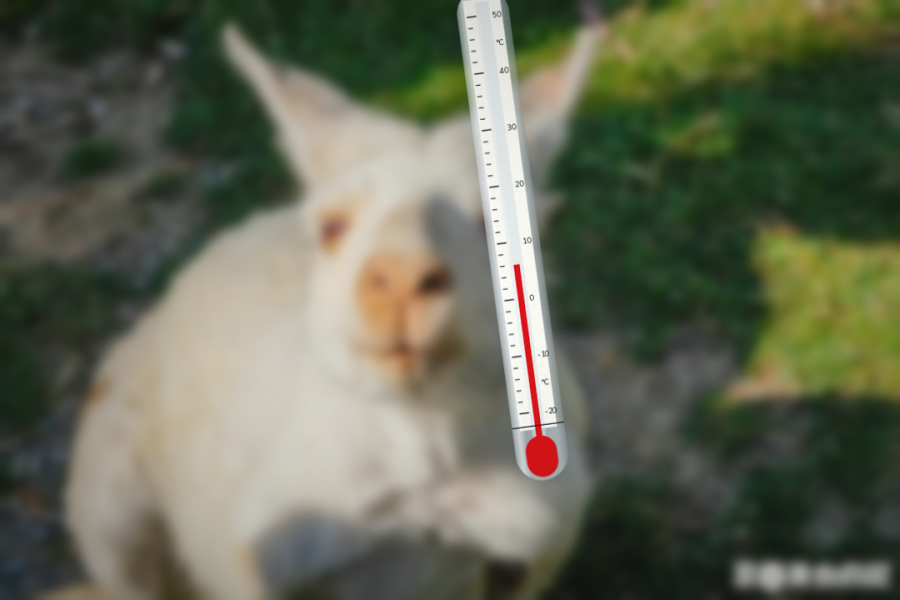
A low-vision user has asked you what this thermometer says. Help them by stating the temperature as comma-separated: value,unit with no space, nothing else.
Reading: 6,°C
